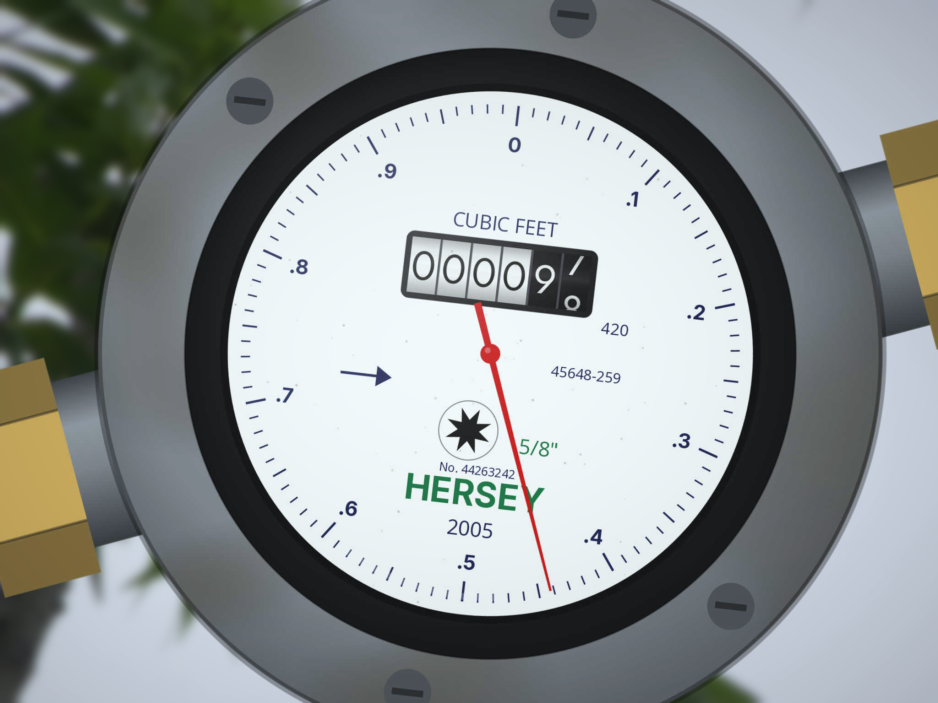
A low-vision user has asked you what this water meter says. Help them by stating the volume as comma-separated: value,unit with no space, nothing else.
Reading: 97.44,ft³
